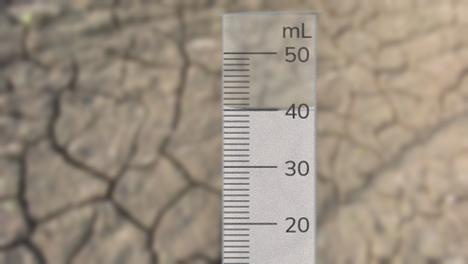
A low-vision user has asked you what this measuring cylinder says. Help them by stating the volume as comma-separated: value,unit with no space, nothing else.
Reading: 40,mL
